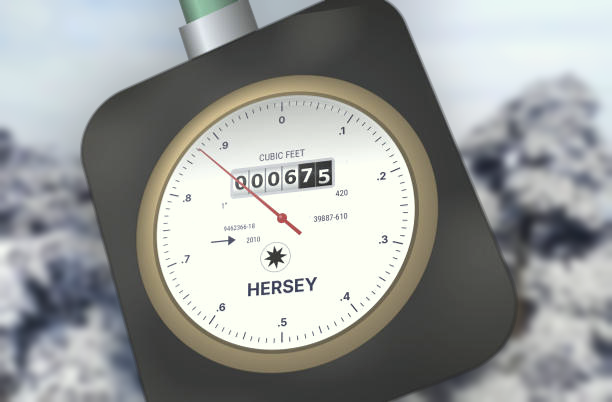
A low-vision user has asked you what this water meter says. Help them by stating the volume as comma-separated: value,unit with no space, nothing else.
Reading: 674.87,ft³
